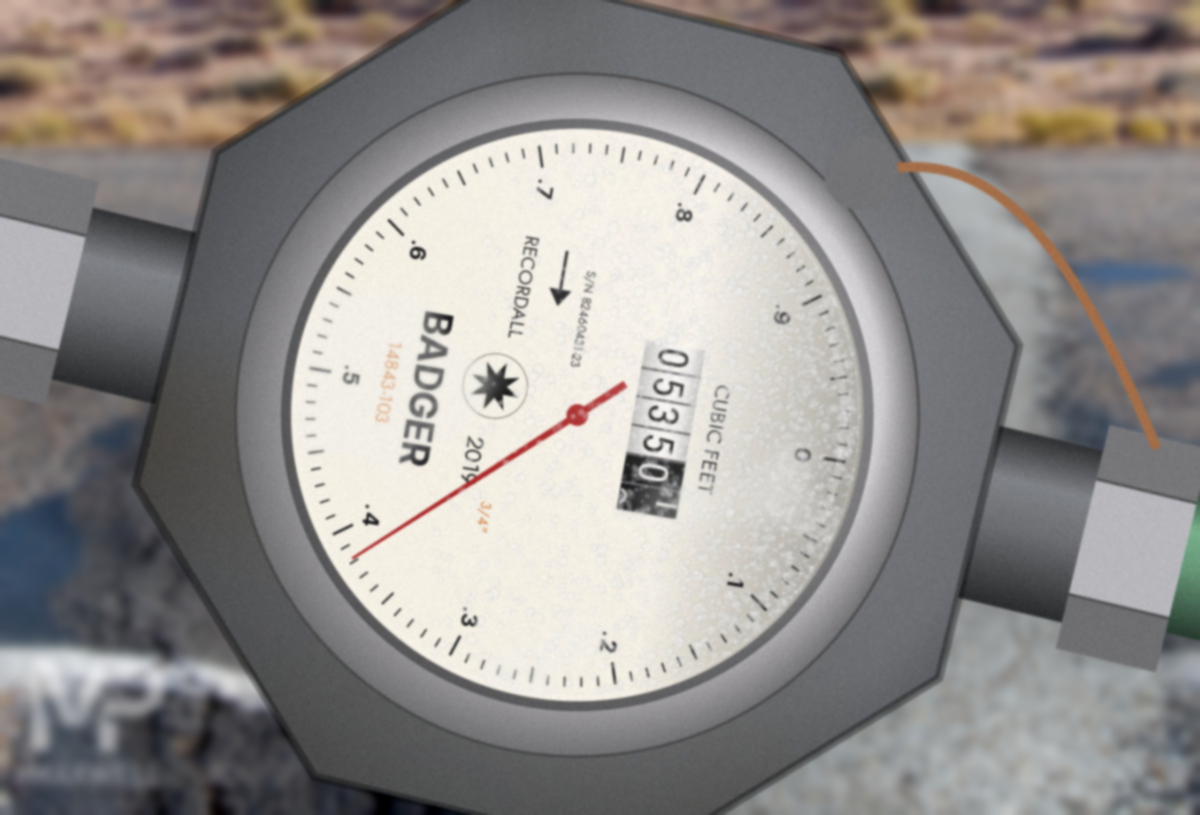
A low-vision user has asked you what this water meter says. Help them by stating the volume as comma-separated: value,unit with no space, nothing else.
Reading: 53501.38,ft³
